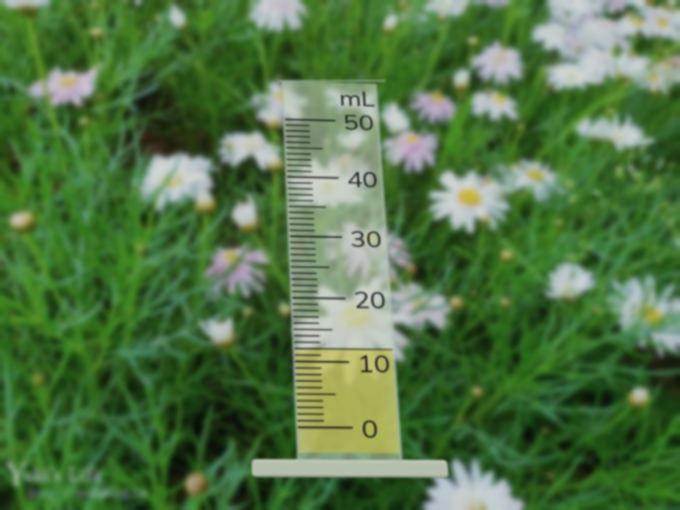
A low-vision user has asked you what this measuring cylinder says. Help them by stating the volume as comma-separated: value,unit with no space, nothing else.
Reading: 12,mL
